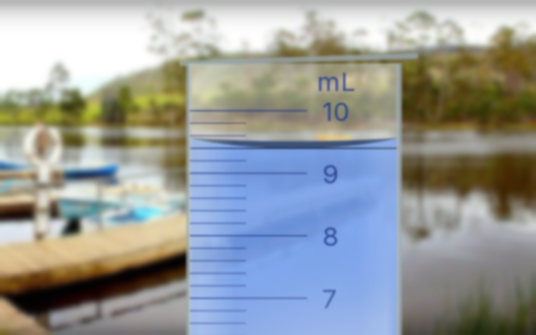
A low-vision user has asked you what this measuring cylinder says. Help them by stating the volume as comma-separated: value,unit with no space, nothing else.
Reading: 9.4,mL
